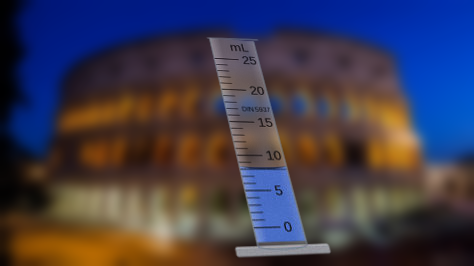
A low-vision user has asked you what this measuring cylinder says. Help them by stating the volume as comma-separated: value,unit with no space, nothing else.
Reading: 8,mL
